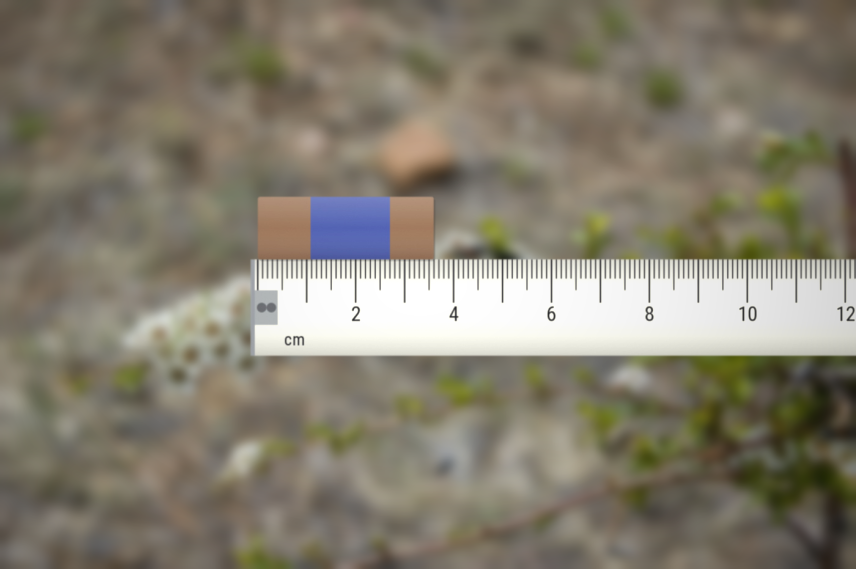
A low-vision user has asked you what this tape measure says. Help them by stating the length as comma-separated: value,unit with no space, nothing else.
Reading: 3.6,cm
